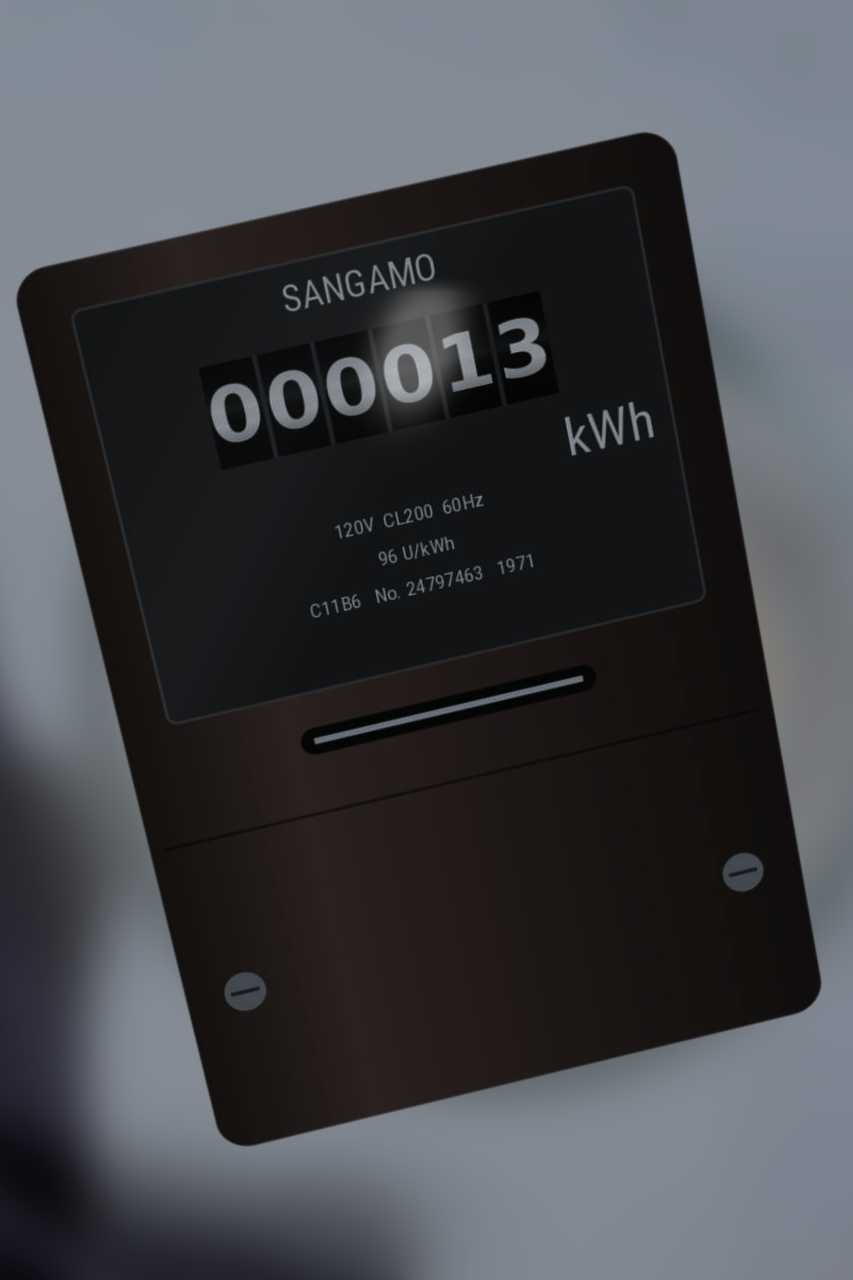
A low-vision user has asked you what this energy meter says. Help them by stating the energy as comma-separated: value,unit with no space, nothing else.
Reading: 13,kWh
